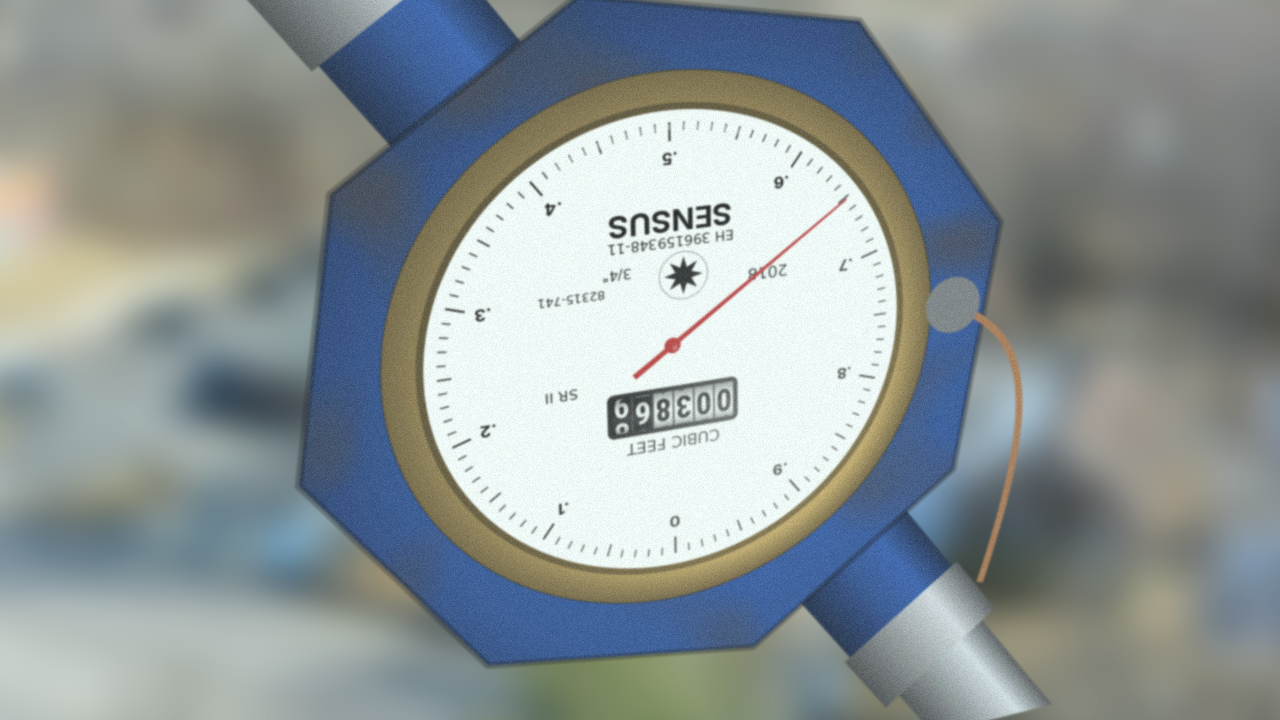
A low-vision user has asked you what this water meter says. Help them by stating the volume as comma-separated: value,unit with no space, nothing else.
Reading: 3868.65,ft³
